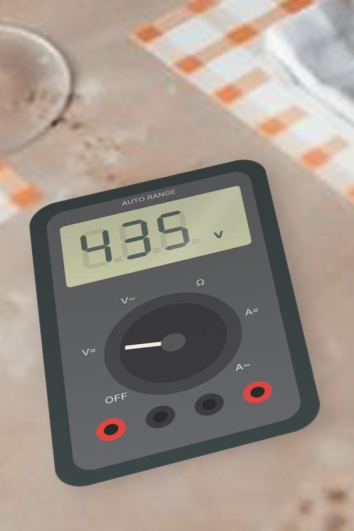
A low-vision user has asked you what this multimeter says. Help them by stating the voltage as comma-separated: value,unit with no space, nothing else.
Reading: 435,V
